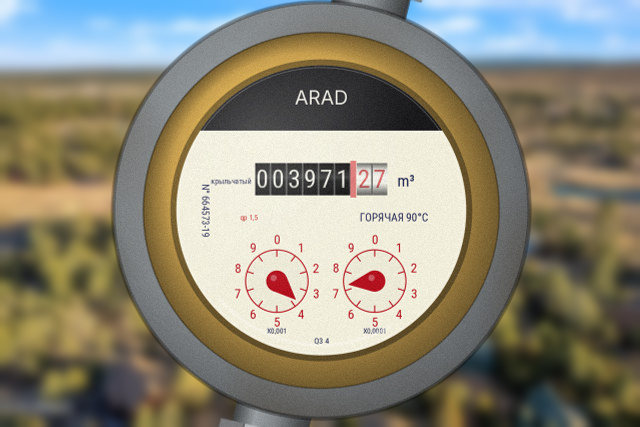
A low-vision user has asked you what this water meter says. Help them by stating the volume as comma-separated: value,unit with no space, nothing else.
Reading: 3971.2737,m³
